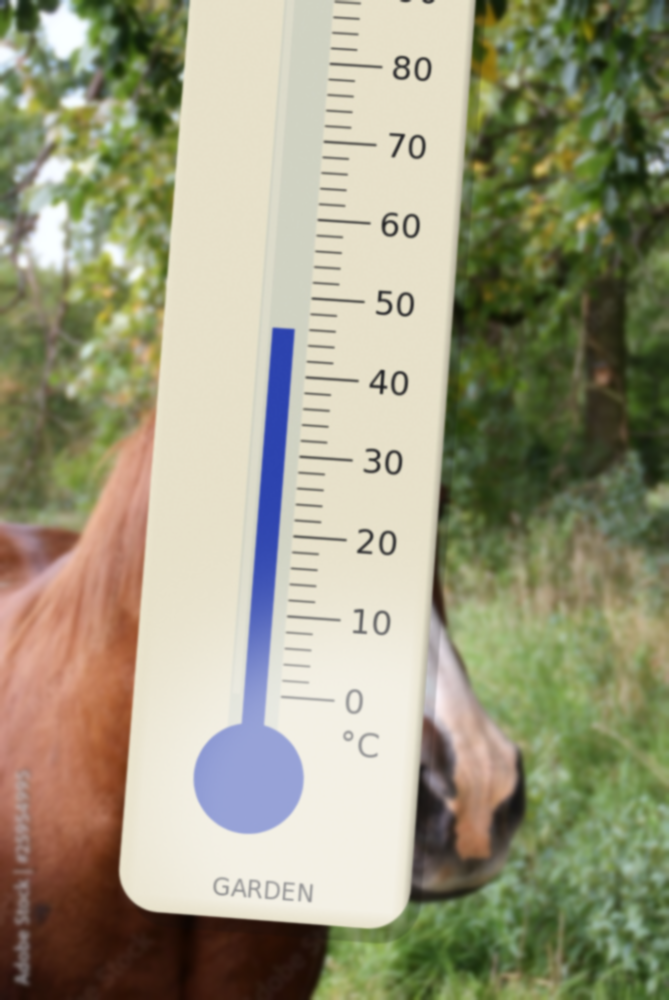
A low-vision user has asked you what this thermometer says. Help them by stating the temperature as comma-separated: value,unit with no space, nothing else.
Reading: 46,°C
